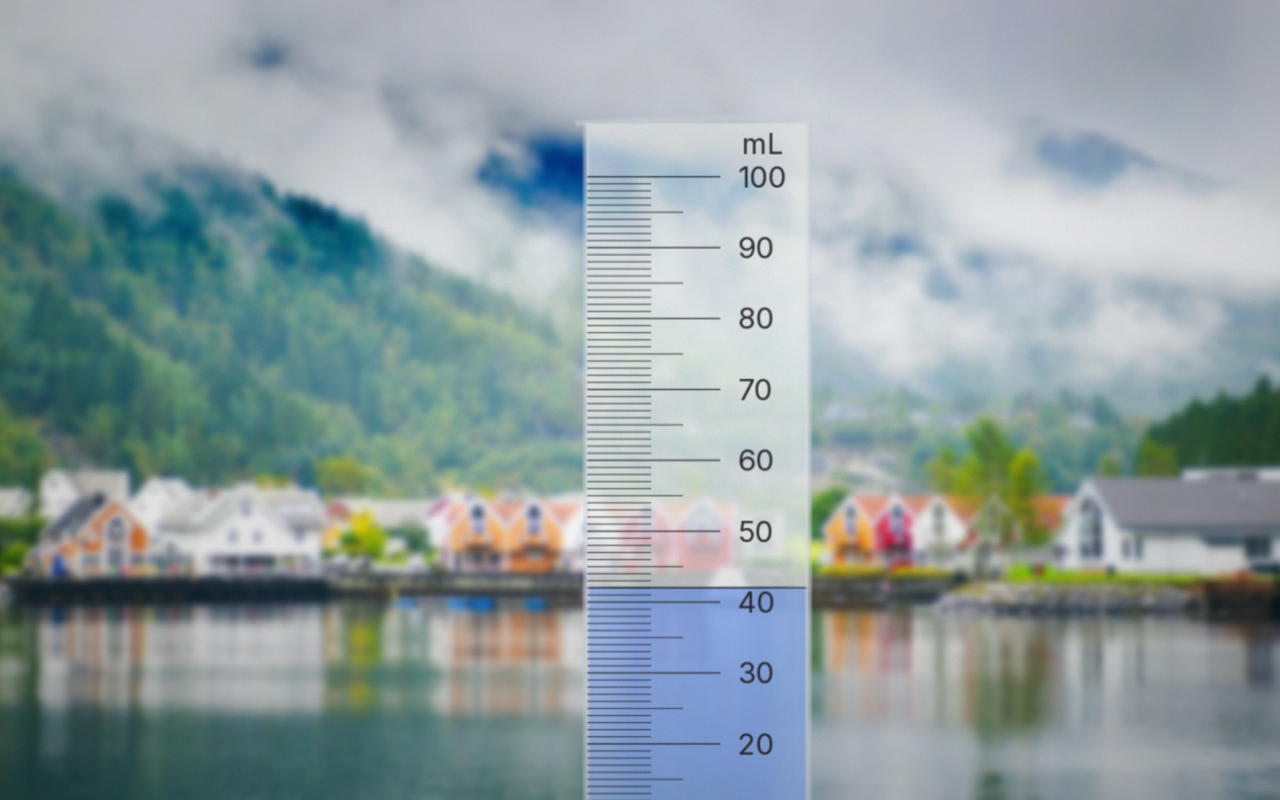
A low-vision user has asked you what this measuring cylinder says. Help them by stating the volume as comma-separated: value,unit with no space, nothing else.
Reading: 42,mL
